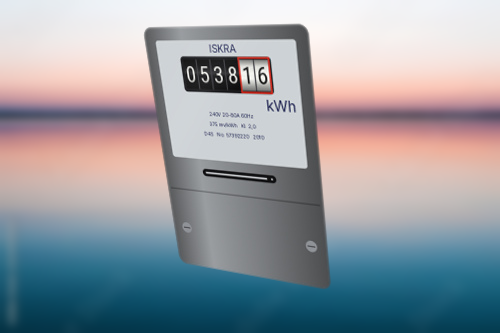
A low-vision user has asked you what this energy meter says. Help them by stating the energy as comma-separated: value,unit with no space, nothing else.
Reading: 538.16,kWh
